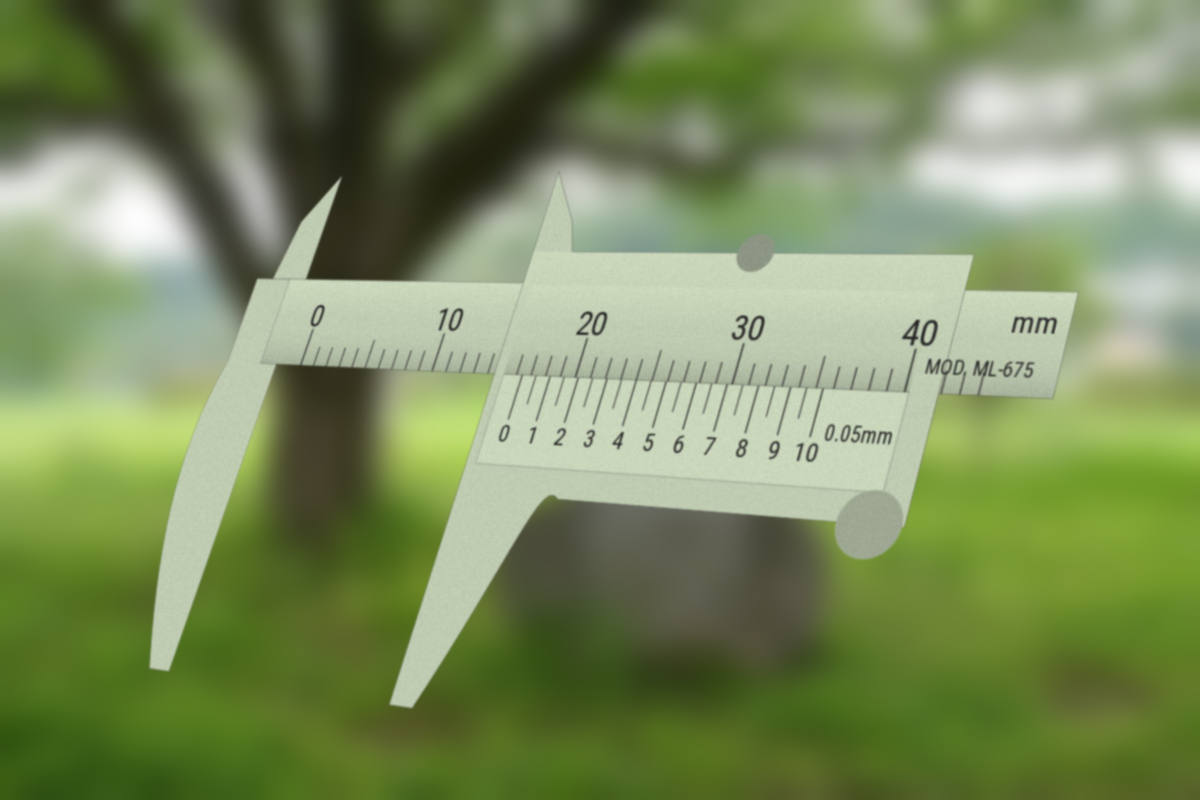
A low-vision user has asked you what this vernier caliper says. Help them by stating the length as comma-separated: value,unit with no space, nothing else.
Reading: 16.4,mm
